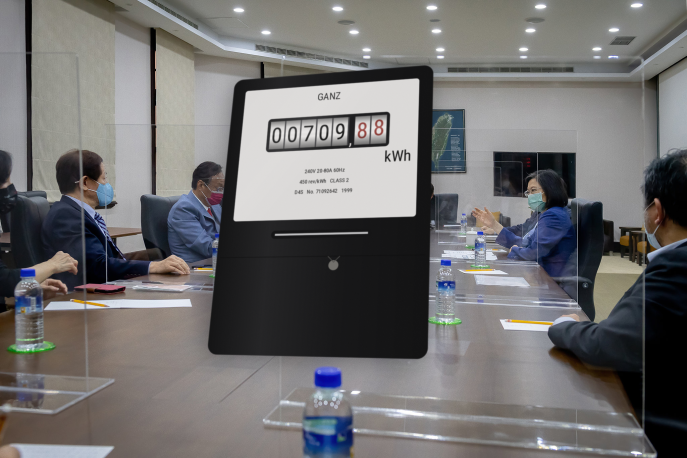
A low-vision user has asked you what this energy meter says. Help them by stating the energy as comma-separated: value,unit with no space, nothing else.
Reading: 709.88,kWh
